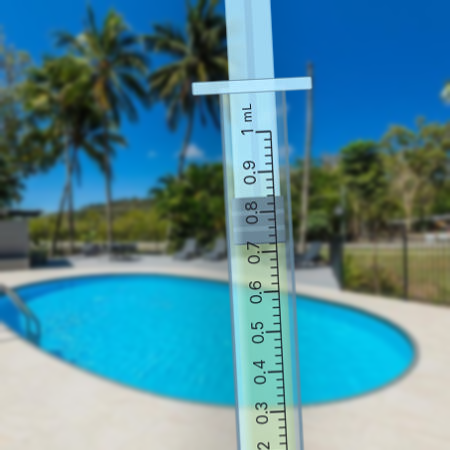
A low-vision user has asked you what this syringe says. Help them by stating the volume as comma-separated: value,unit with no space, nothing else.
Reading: 0.72,mL
